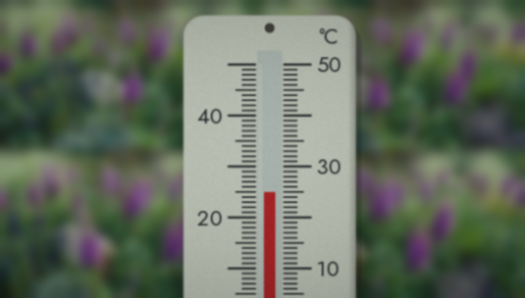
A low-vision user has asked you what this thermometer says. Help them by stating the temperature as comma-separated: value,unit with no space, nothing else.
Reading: 25,°C
